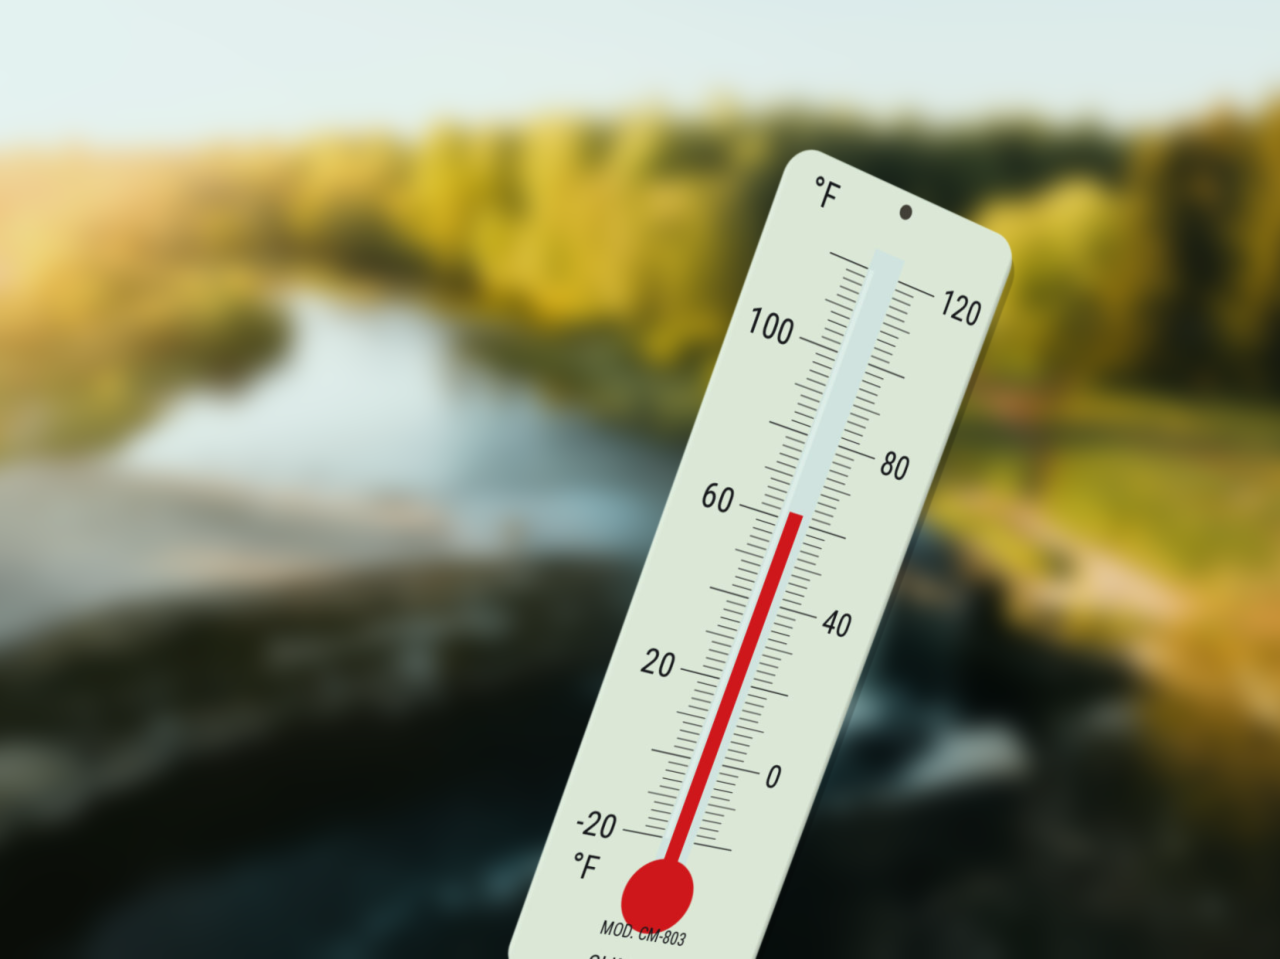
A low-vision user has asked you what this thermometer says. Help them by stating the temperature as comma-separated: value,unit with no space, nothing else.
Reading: 62,°F
